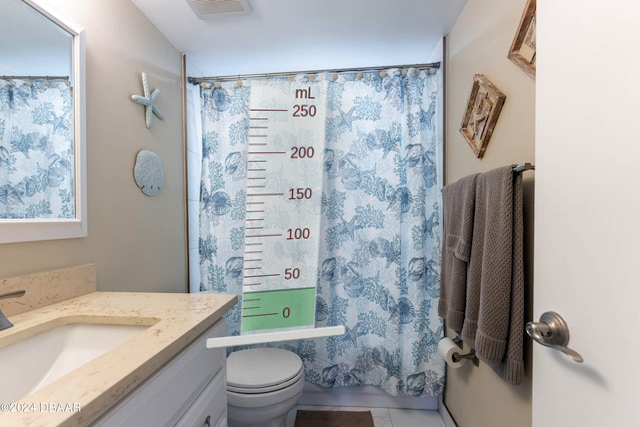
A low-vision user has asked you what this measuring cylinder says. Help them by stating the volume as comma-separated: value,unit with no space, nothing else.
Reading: 30,mL
